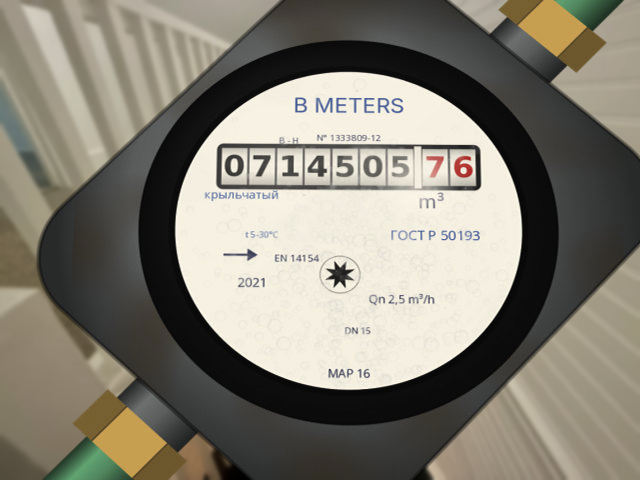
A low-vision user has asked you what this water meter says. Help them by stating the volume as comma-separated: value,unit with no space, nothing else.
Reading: 714505.76,m³
